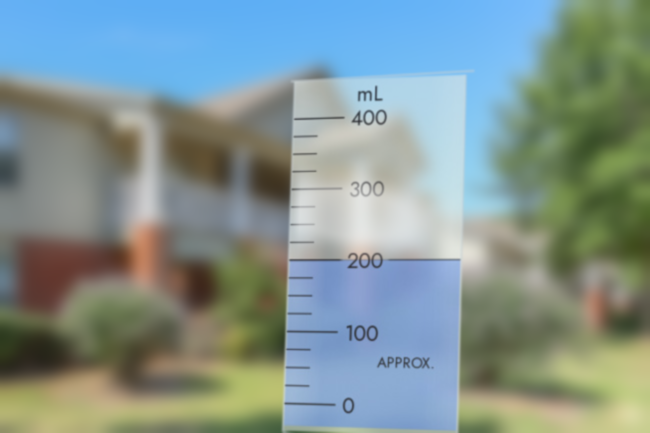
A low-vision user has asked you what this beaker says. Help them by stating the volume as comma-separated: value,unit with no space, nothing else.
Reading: 200,mL
